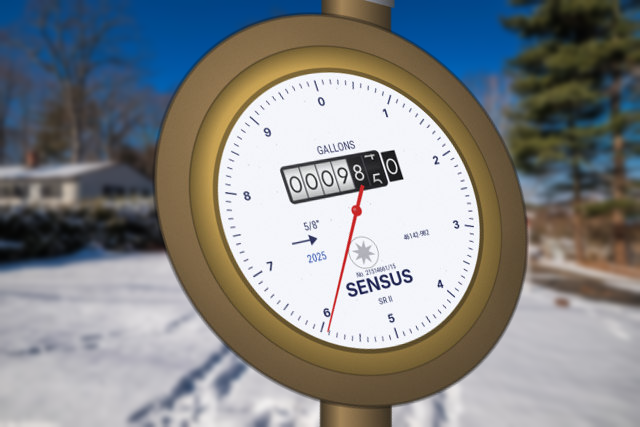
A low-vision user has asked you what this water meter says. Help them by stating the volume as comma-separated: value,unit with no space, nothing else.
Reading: 9845.9,gal
